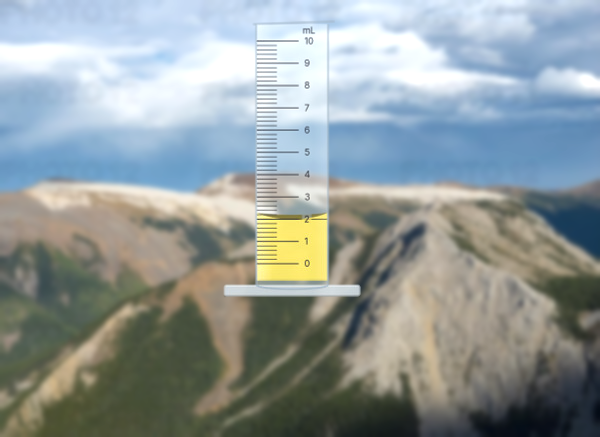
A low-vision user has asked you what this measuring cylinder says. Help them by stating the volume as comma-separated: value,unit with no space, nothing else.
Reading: 2,mL
